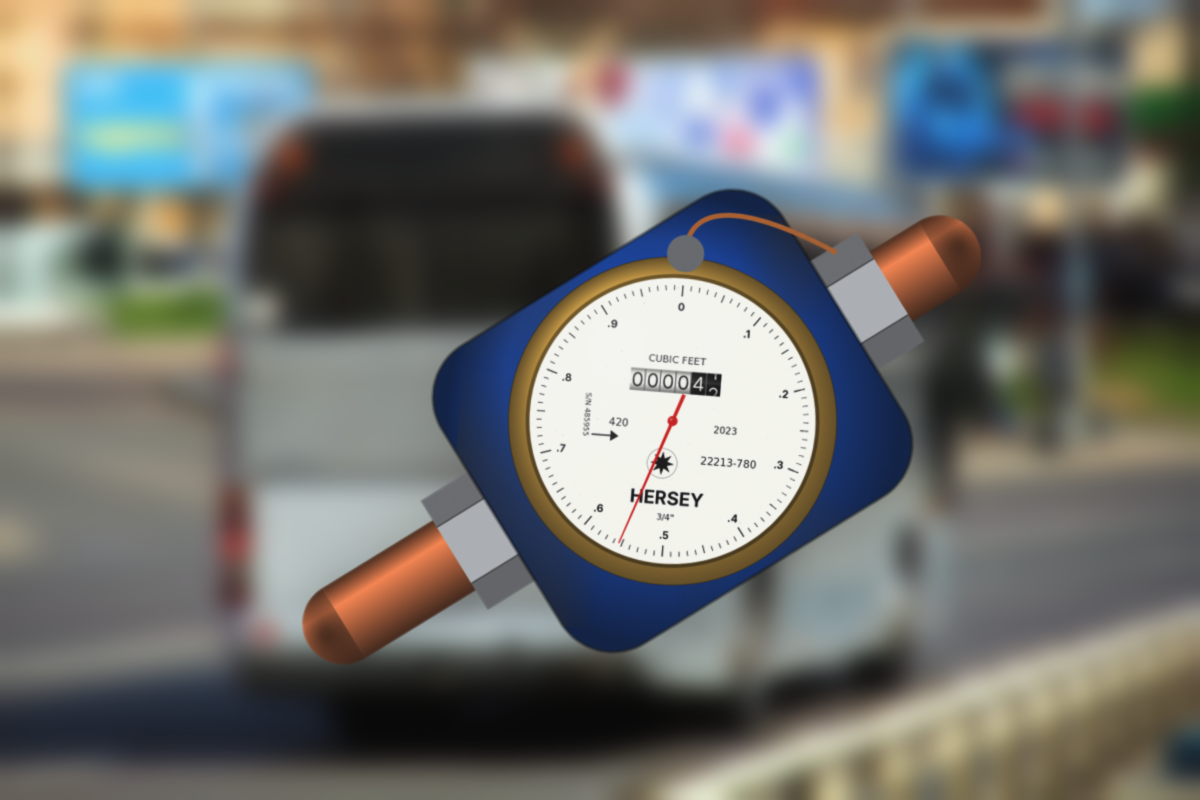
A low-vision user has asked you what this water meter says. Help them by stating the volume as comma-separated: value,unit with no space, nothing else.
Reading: 41.55,ft³
